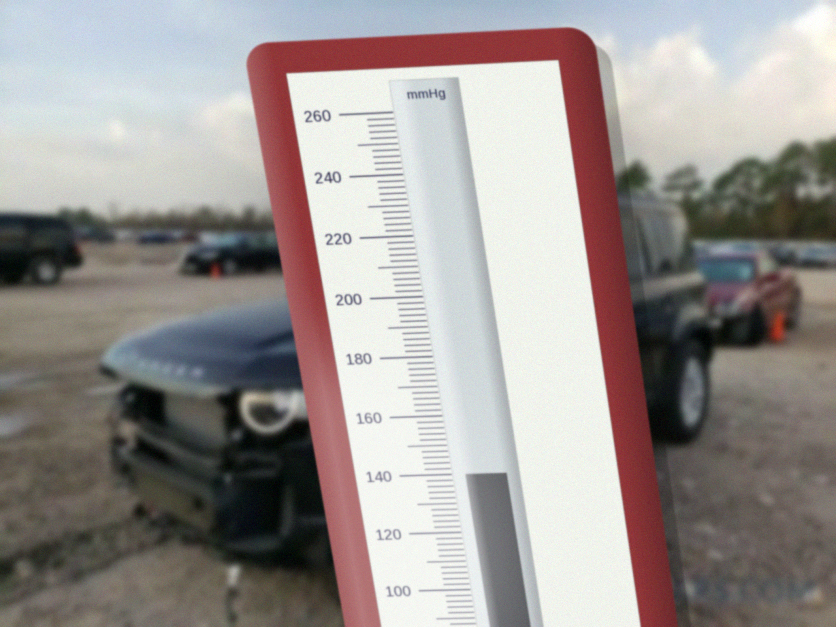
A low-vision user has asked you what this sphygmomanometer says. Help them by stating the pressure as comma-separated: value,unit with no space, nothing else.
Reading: 140,mmHg
